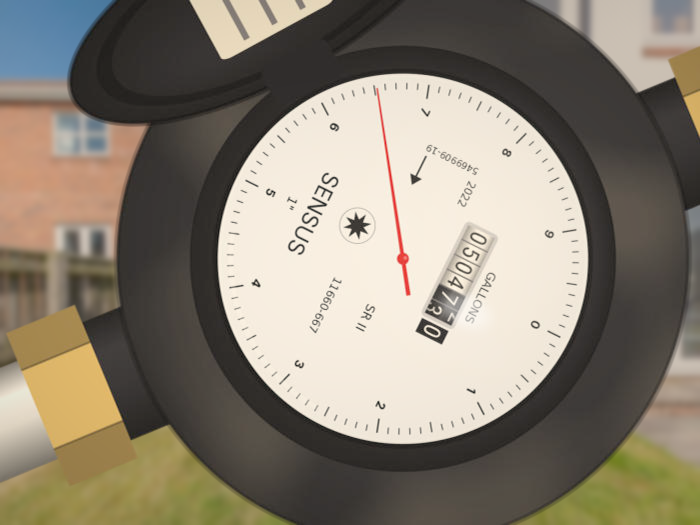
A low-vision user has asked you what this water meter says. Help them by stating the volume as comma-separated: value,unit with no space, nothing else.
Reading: 504726.5,gal
